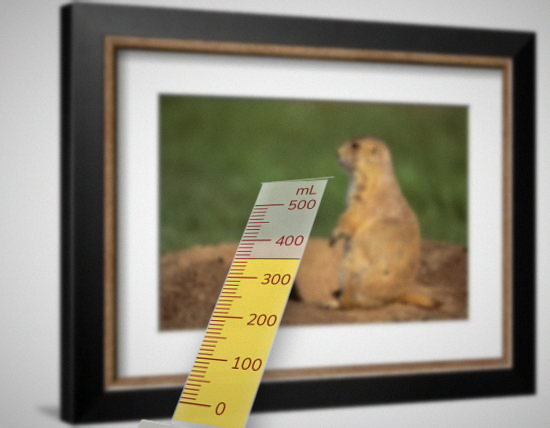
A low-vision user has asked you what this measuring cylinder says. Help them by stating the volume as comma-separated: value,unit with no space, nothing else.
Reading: 350,mL
